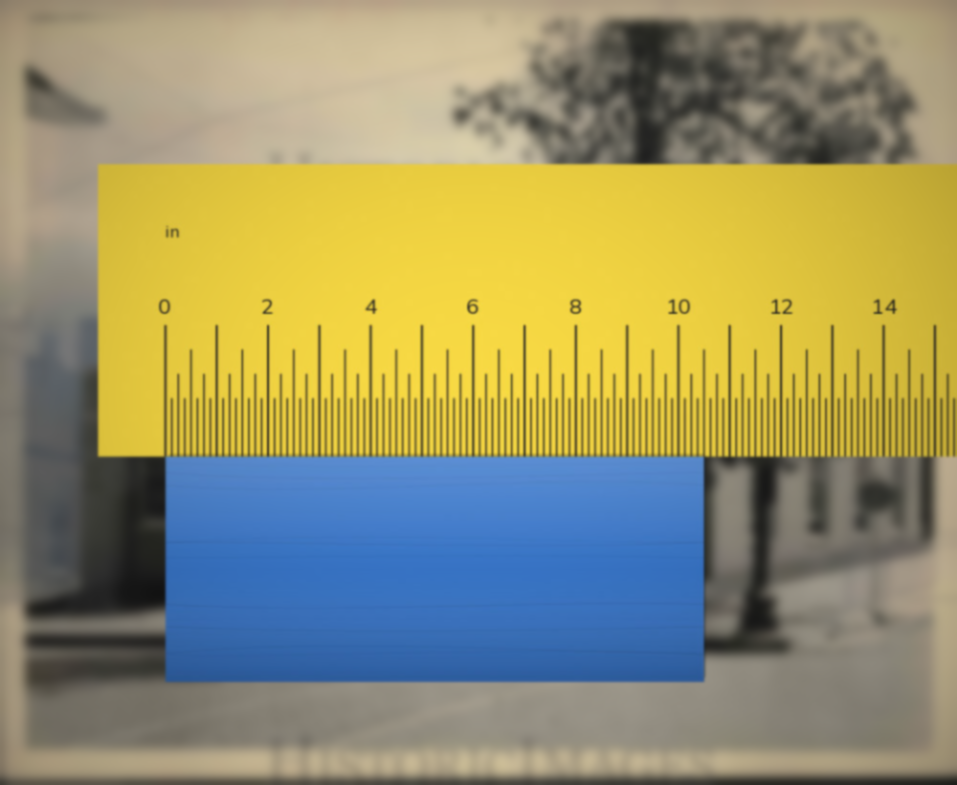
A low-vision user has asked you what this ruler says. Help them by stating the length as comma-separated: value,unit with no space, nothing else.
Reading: 10.5,in
